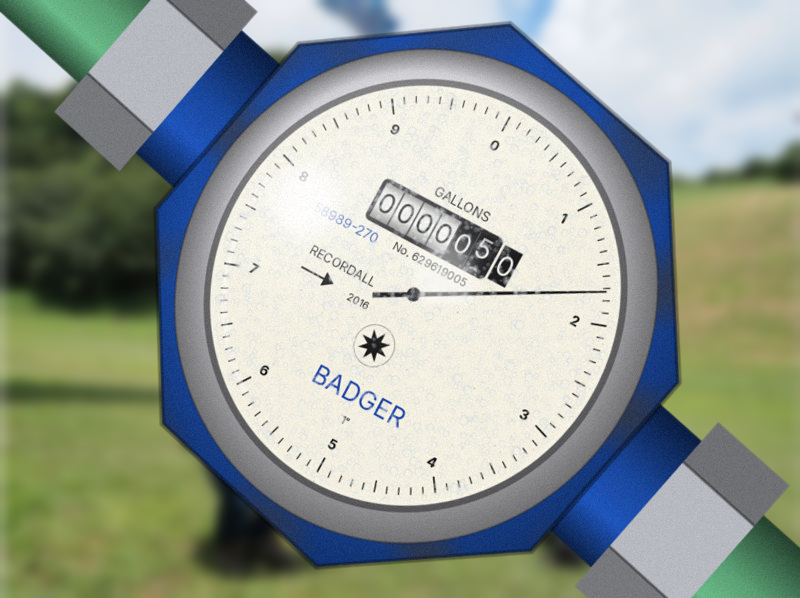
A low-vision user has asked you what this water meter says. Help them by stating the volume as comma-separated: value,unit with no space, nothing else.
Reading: 51.7,gal
